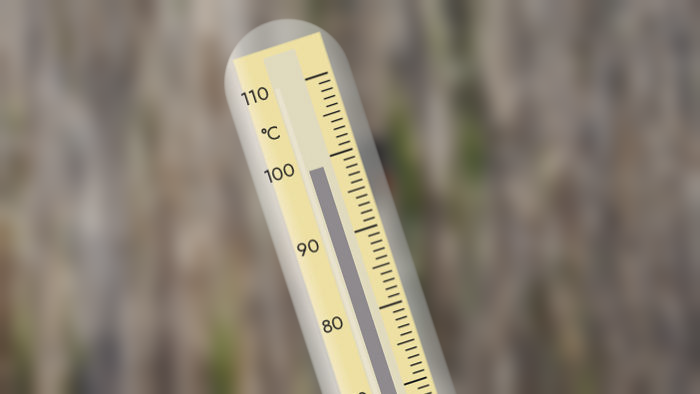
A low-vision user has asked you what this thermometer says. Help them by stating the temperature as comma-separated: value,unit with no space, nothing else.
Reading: 99,°C
